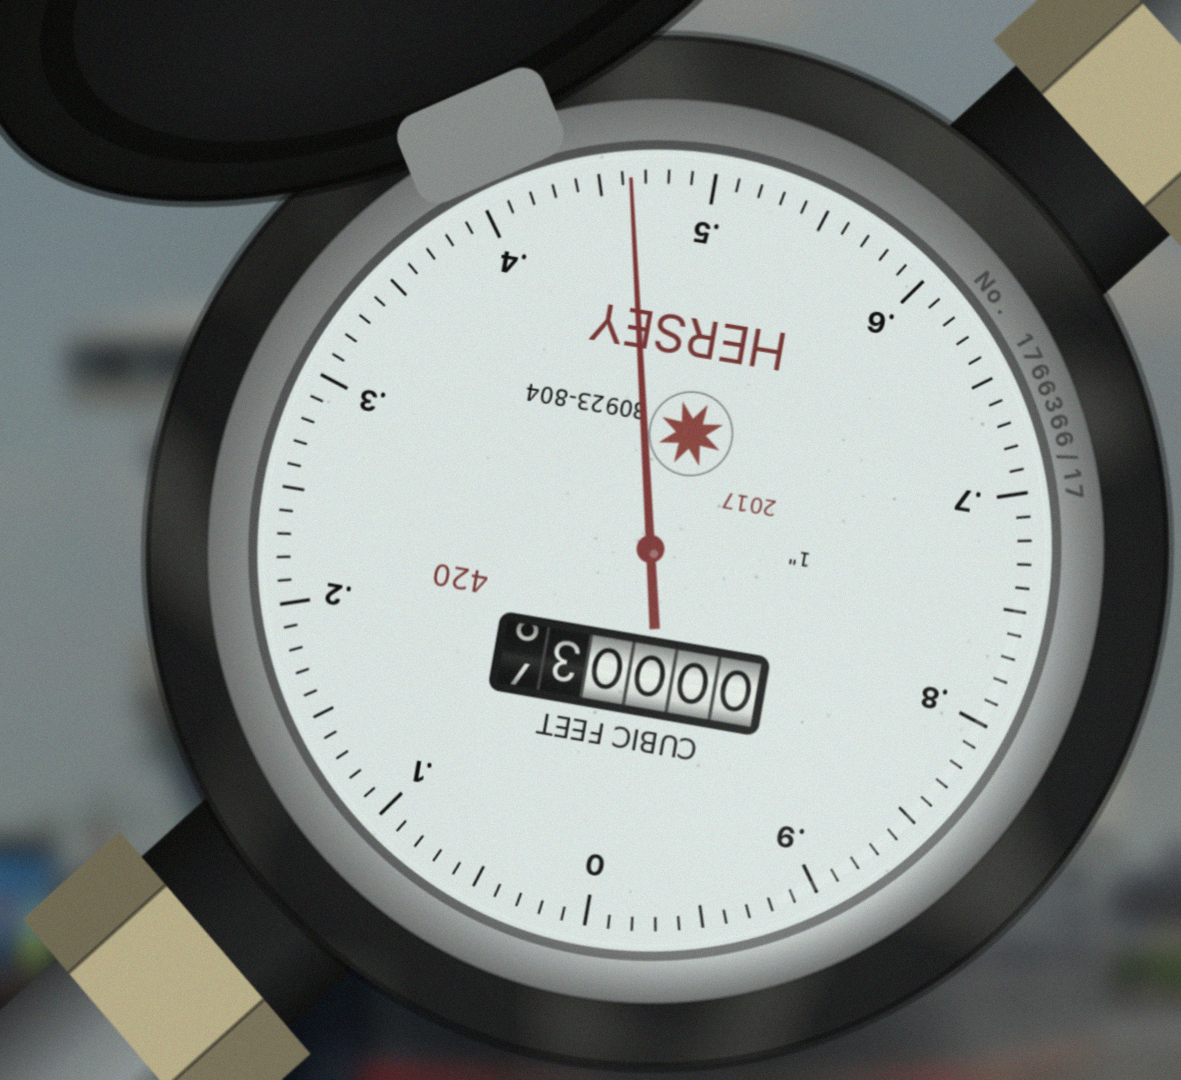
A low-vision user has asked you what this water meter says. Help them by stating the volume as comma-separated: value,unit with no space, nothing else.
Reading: 37.46,ft³
